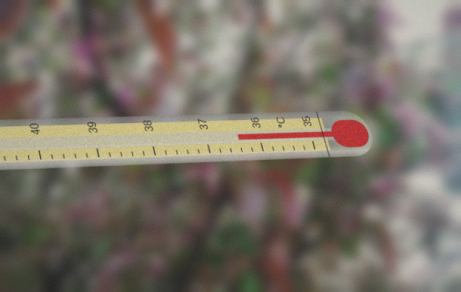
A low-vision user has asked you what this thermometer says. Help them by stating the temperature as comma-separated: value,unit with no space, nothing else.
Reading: 36.4,°C
